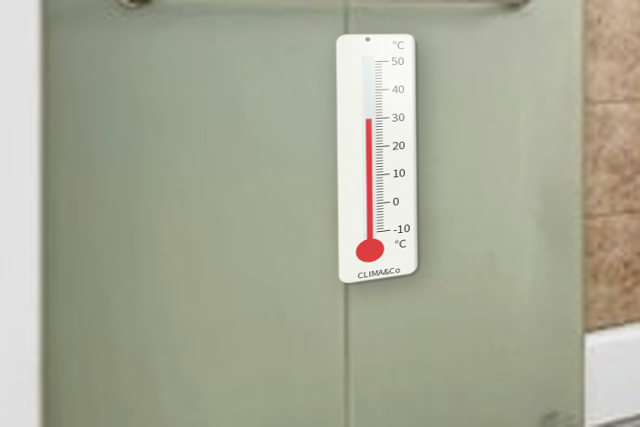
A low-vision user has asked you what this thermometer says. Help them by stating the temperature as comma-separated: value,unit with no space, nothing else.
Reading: 30,°C
